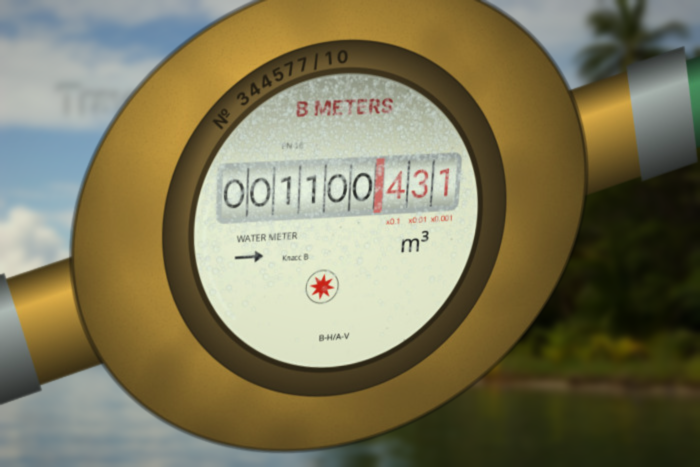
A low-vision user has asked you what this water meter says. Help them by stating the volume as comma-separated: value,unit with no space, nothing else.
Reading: 1100.431,m³
